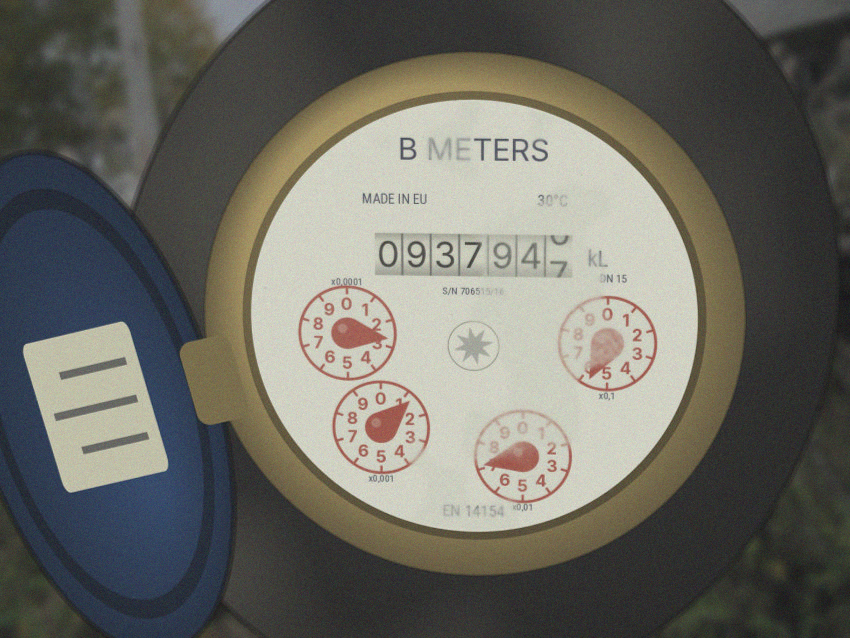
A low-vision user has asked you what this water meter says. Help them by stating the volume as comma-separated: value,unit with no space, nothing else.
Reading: 937946.5712,kL
